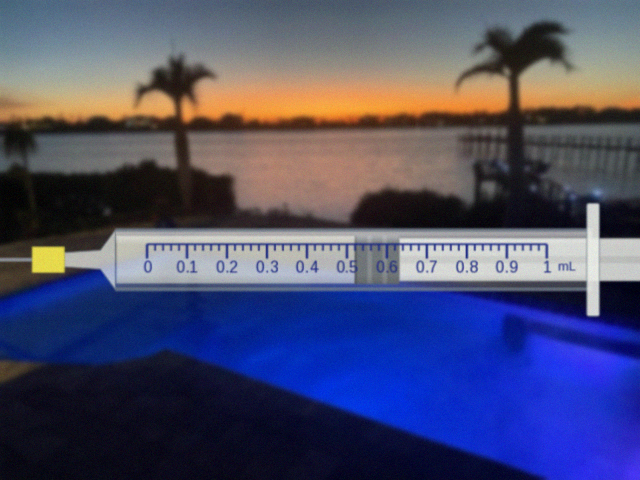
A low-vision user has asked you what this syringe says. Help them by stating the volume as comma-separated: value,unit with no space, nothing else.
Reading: 0.52,mL
